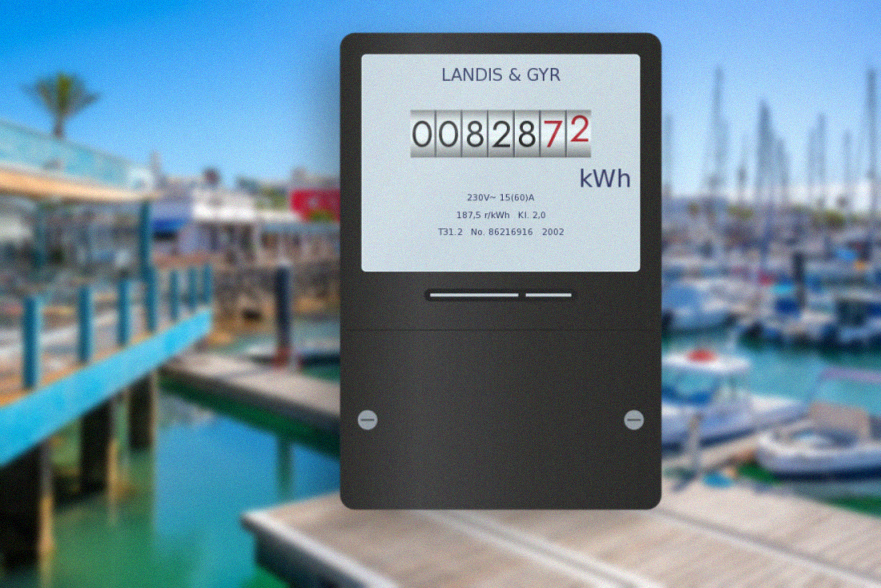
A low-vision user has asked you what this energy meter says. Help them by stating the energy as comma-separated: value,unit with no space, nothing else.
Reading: 828.72,kWh
